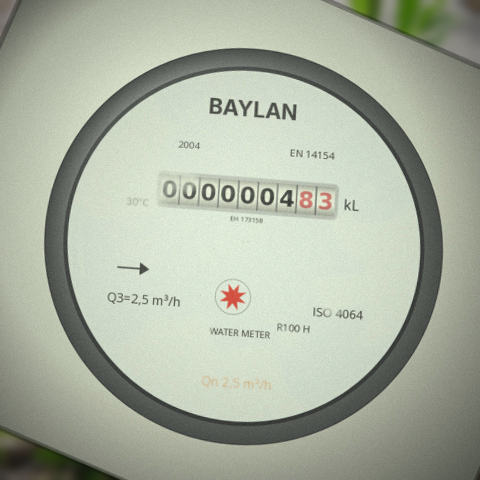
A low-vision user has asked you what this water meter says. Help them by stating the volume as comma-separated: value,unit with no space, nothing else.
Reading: 4.83,kL
